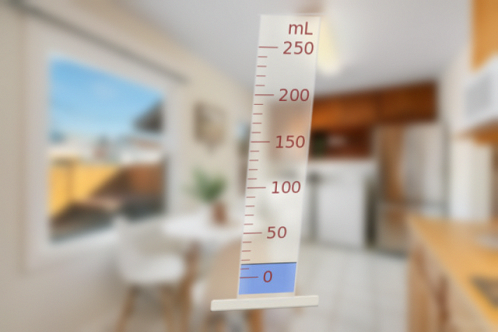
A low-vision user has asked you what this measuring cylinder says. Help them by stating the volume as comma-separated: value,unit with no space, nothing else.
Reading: 15,mL
